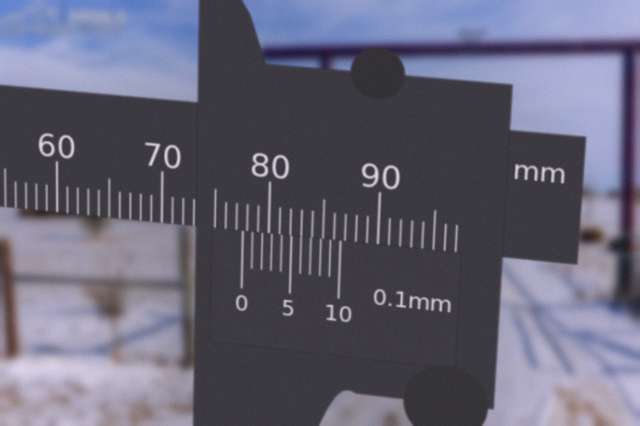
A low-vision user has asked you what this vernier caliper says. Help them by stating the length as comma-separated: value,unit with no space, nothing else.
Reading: 77.6,mm
